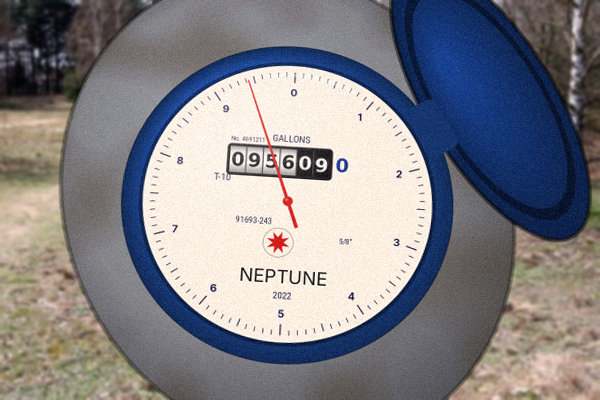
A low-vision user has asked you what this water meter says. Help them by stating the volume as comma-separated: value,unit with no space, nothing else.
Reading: 956089.4,gal
